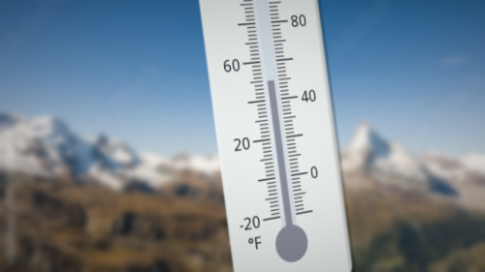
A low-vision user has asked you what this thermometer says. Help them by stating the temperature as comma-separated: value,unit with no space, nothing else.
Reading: 50,°F
